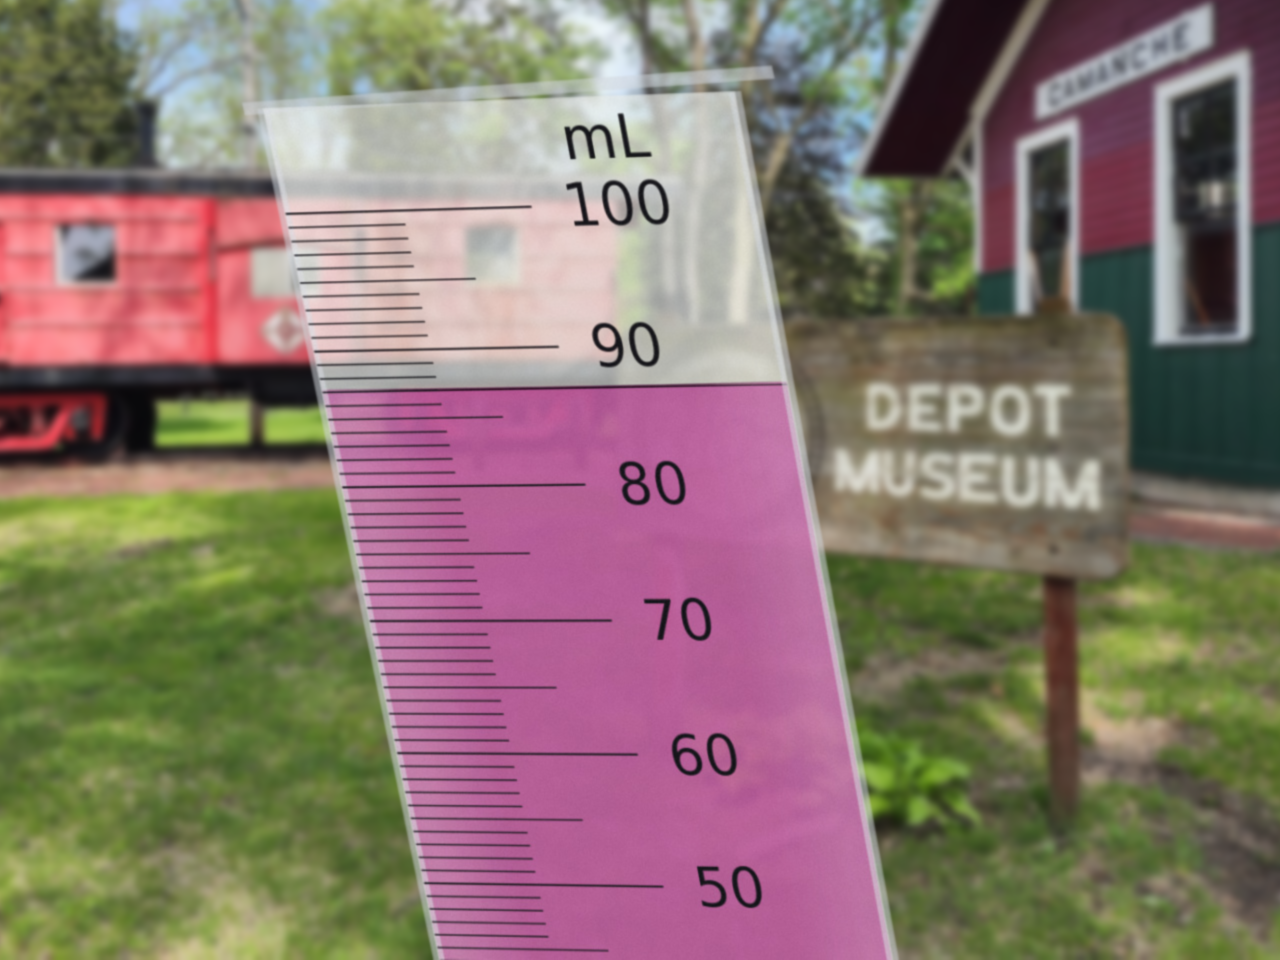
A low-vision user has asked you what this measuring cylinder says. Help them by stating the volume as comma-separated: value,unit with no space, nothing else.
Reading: 87,mL
